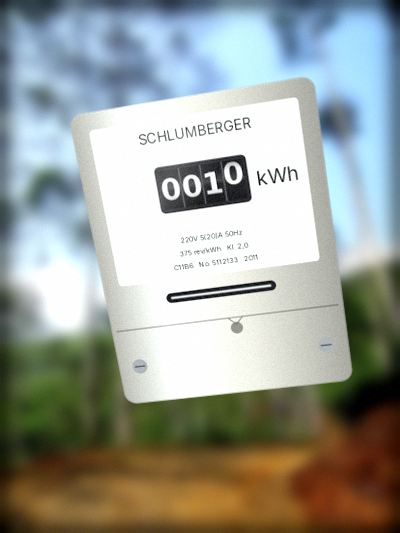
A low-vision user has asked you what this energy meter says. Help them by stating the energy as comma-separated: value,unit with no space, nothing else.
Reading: 10,kWh
